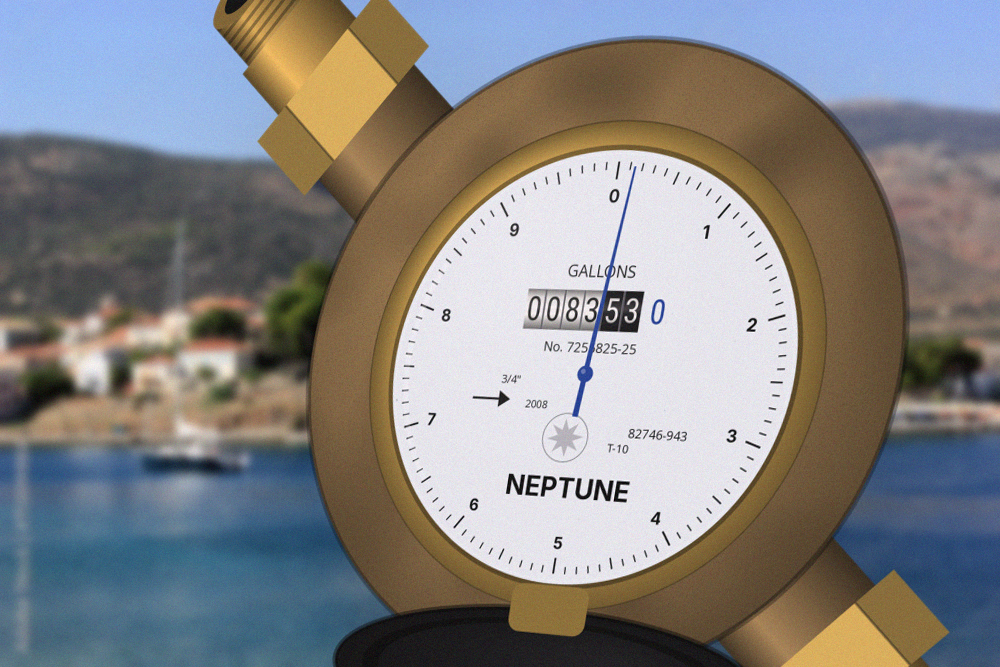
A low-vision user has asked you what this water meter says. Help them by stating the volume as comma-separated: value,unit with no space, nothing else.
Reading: 83530.1,gal
